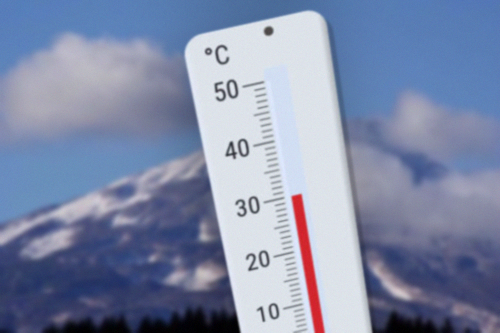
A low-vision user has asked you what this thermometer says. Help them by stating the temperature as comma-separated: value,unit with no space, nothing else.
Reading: 30,°C
